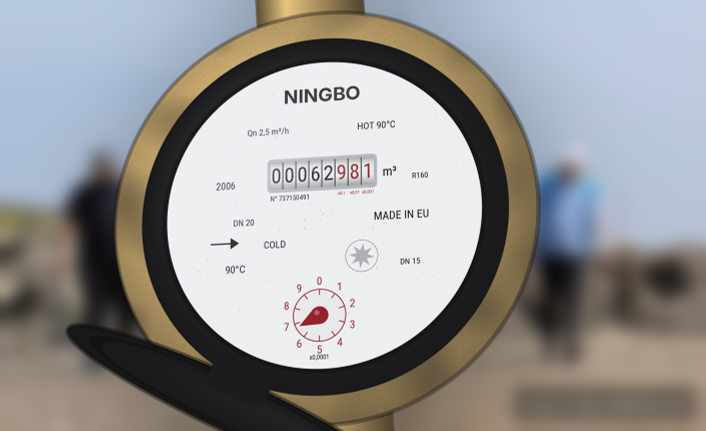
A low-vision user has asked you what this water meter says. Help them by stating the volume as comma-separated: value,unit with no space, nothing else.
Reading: 62.9816,m³
